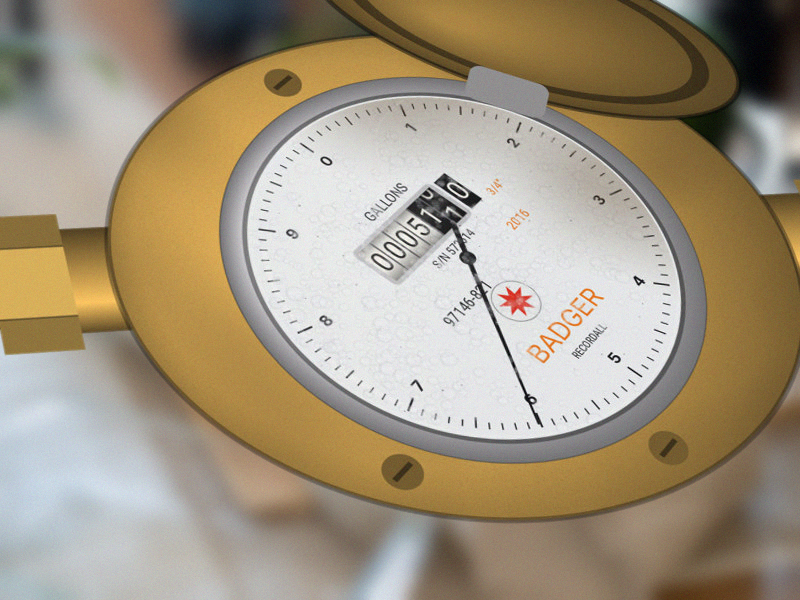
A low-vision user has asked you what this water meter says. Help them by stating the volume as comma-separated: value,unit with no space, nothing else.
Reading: 5106.0,gal
